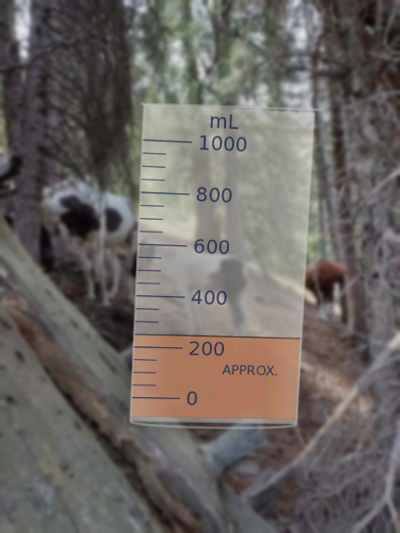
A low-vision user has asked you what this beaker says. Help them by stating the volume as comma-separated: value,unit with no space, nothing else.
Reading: 250,mL
